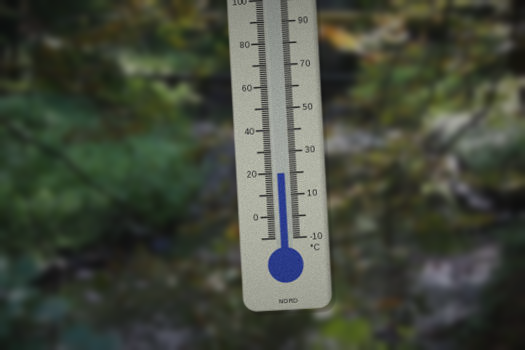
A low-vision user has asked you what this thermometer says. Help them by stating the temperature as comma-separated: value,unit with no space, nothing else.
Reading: 20,°C
